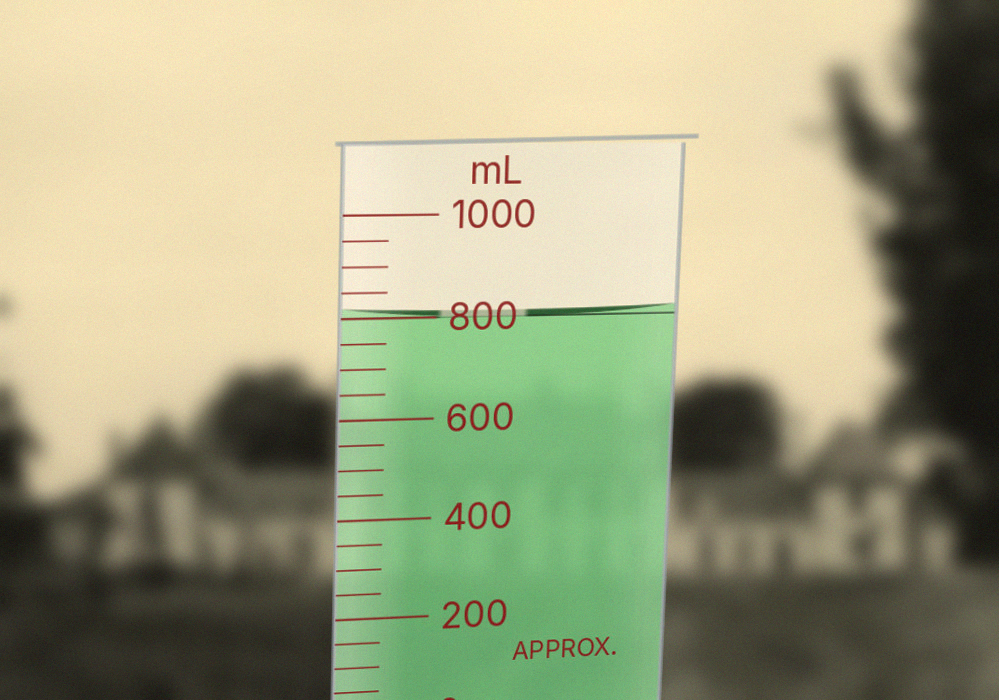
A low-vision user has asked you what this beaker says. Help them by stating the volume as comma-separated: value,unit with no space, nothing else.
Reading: 800,mL
